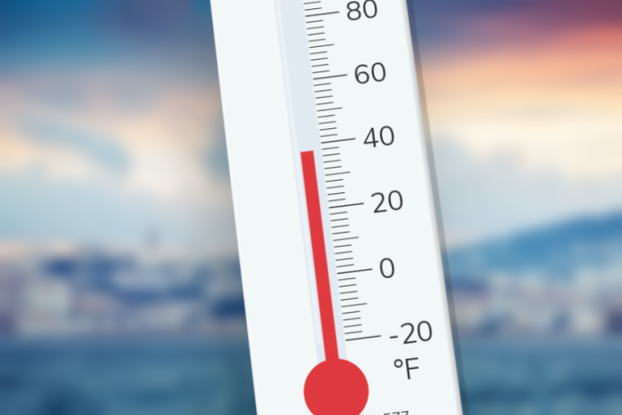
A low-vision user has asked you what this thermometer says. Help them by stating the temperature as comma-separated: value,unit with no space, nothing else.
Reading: 38,°F
